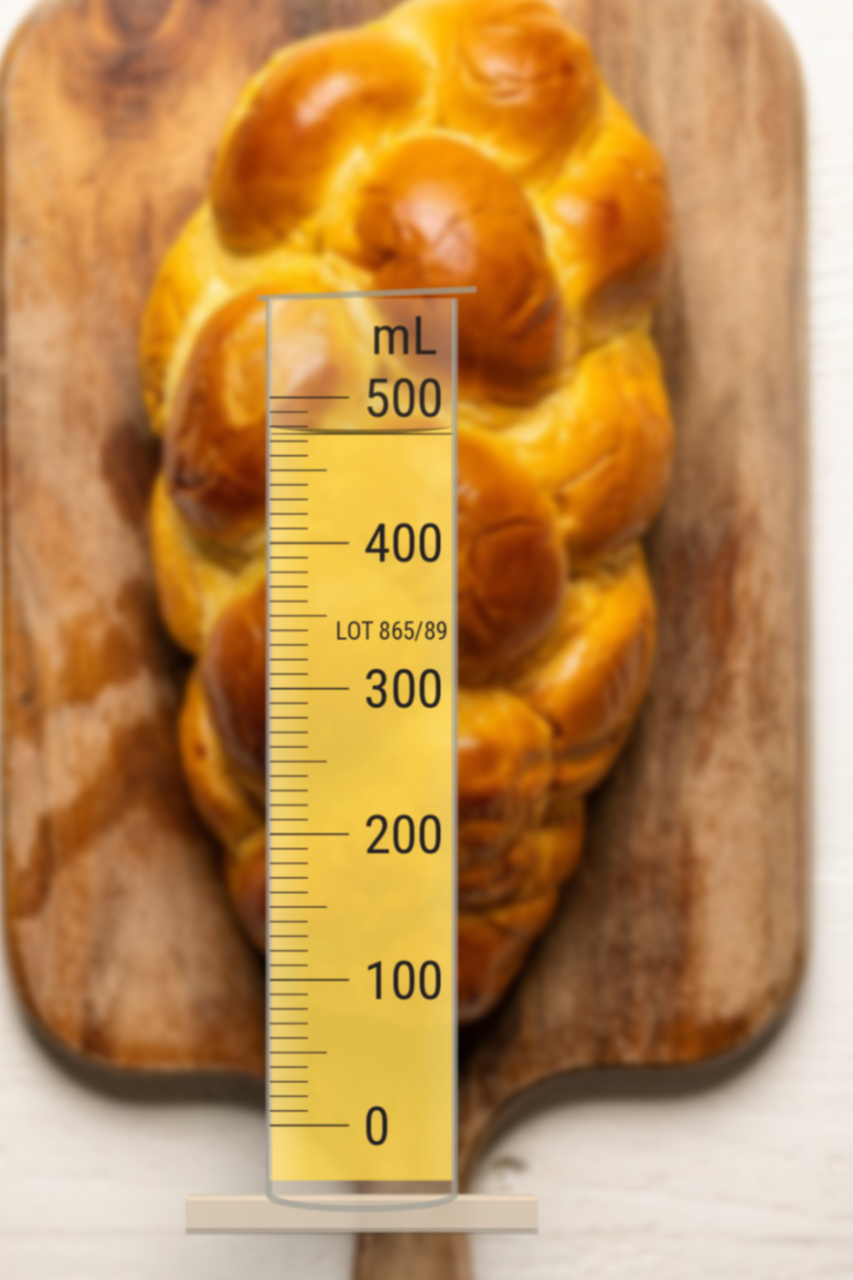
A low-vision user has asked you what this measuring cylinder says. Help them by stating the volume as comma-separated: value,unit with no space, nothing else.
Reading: 475,mL
